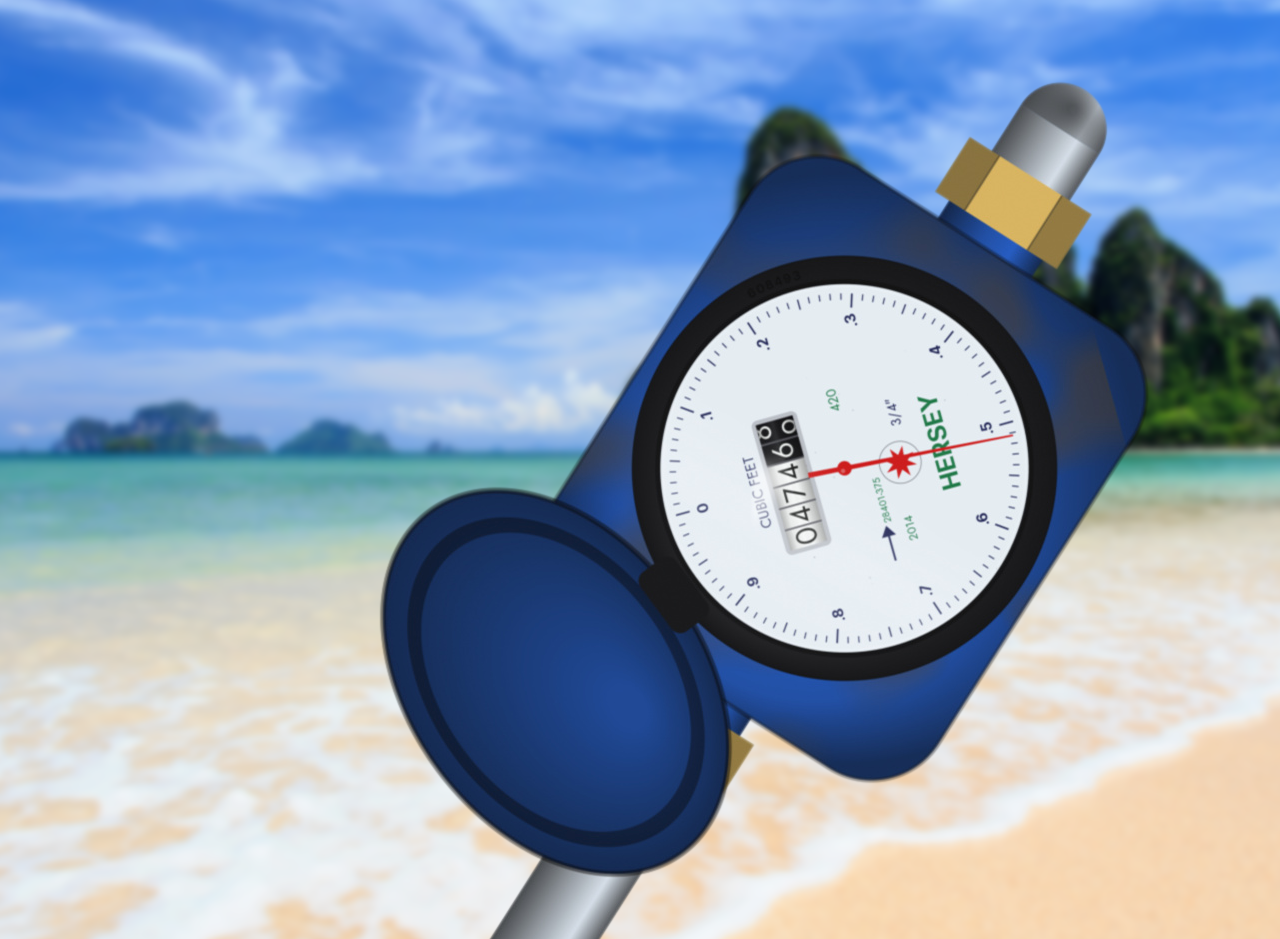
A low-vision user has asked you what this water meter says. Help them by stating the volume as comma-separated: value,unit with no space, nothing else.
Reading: 47468.51,ft³
